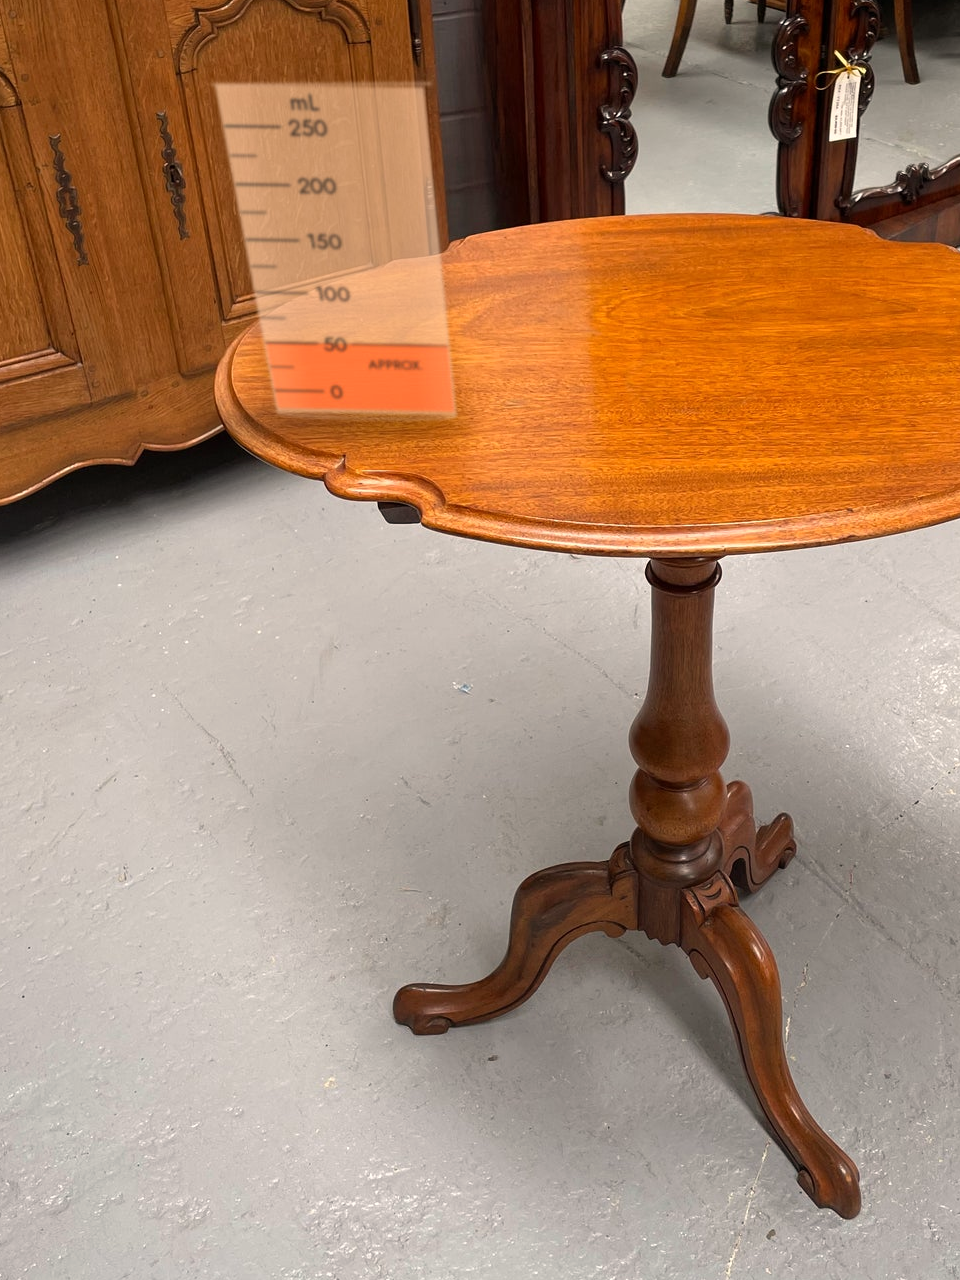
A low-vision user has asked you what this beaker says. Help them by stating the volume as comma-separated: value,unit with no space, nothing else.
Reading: 50,mL
